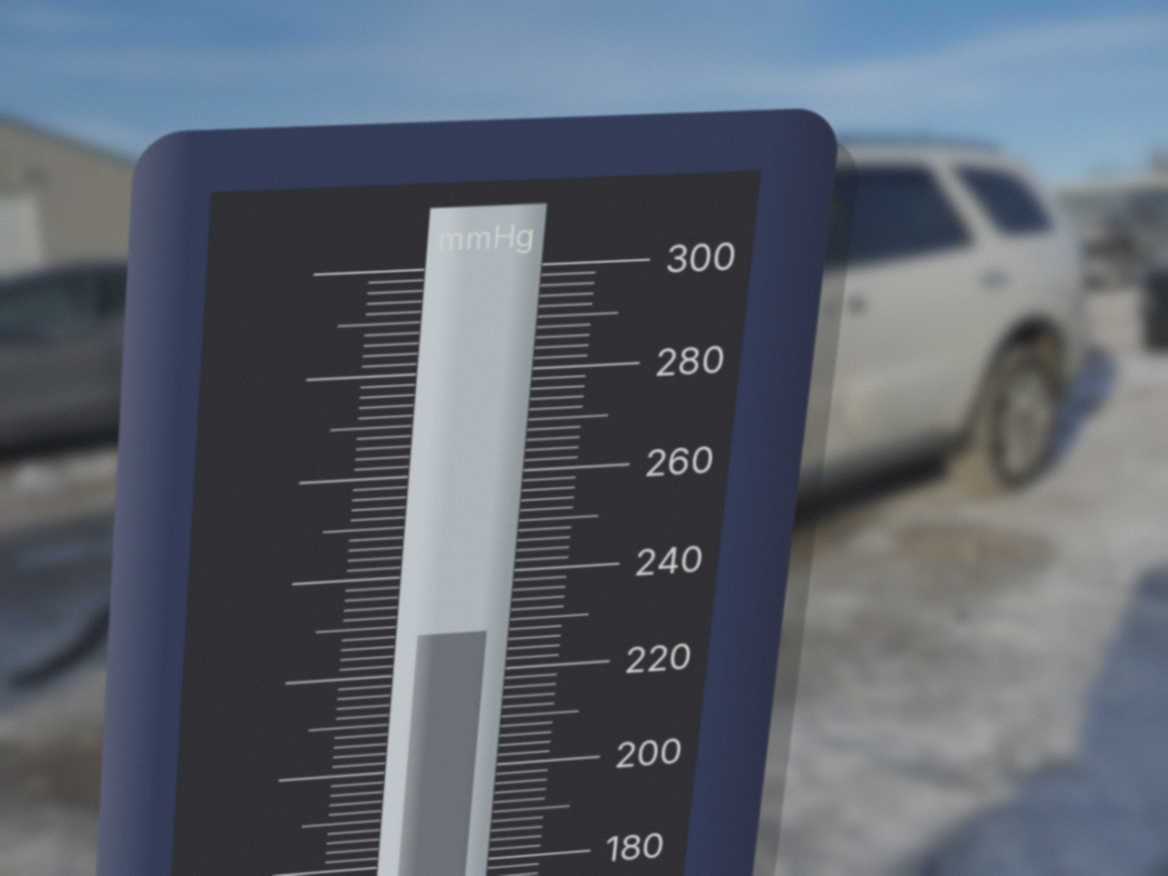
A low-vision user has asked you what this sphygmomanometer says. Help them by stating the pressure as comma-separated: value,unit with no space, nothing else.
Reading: 228,mmHg
